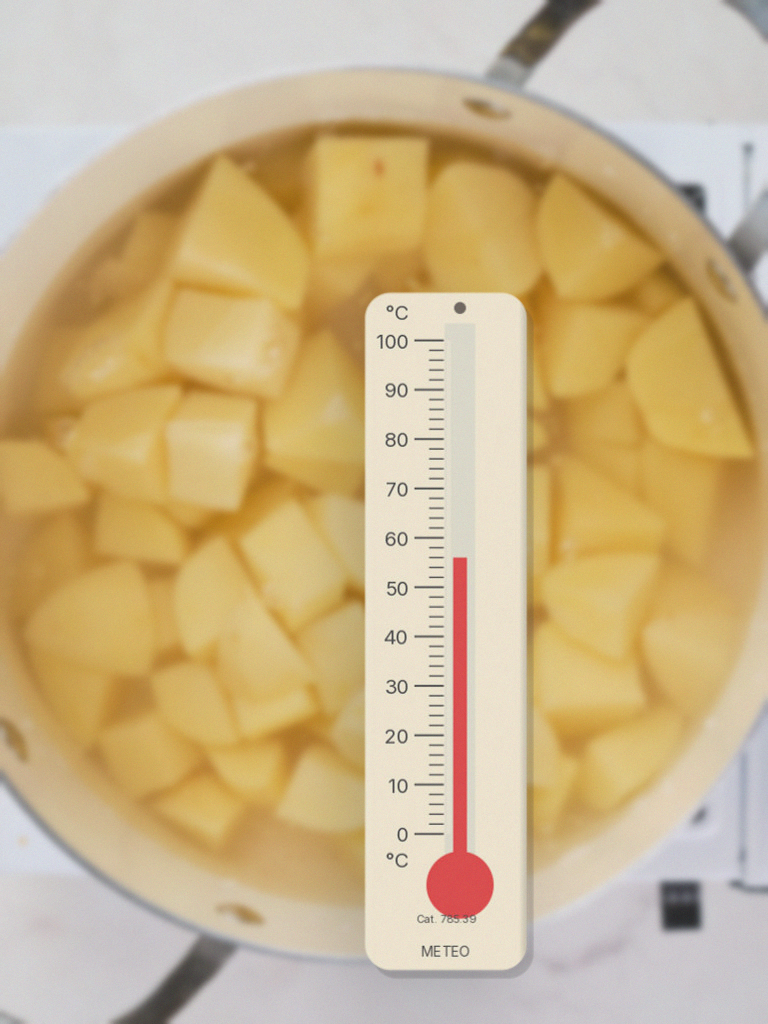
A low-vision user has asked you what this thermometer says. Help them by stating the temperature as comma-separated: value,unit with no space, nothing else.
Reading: 56,°C
